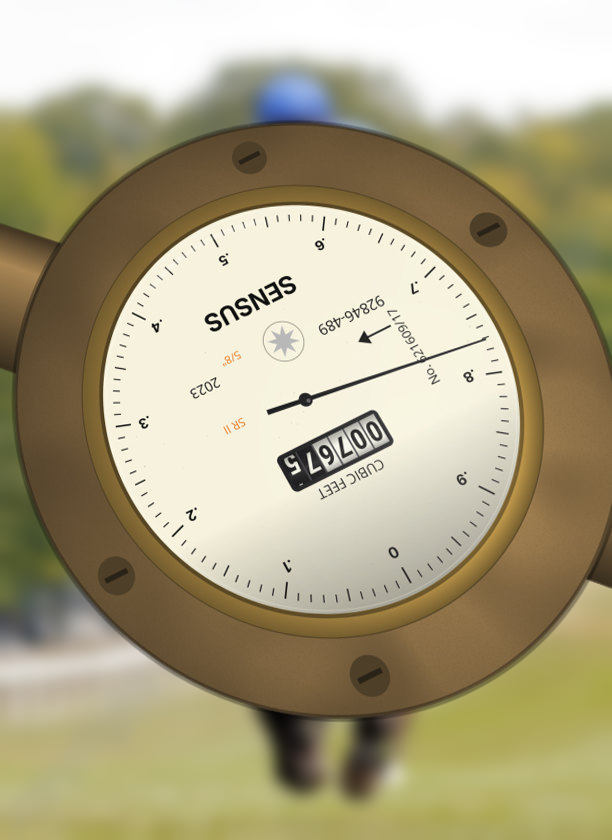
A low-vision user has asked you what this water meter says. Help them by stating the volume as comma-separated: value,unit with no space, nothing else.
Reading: 7674.77,ft³
